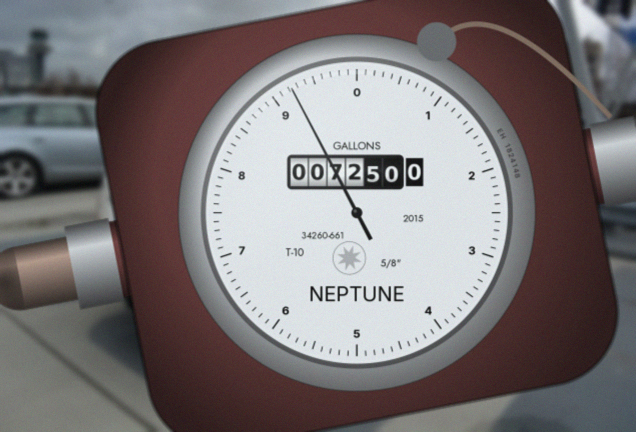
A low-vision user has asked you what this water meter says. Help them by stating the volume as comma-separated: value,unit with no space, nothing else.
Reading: 72499.2,gal
